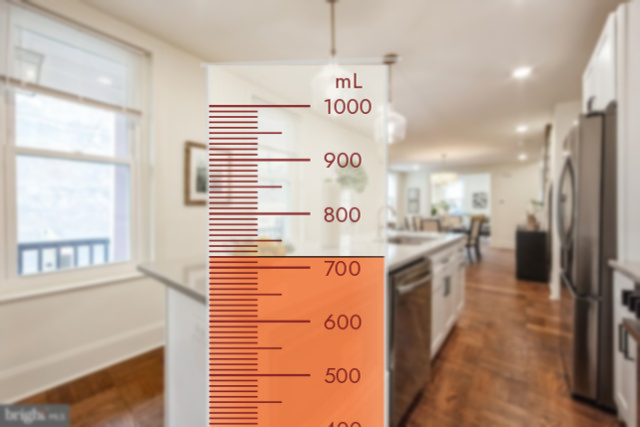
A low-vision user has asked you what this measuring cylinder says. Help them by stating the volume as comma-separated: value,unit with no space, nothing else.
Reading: 720,mL
